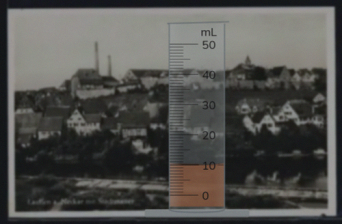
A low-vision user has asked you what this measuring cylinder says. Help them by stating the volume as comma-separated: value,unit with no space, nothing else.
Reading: 10,mL
